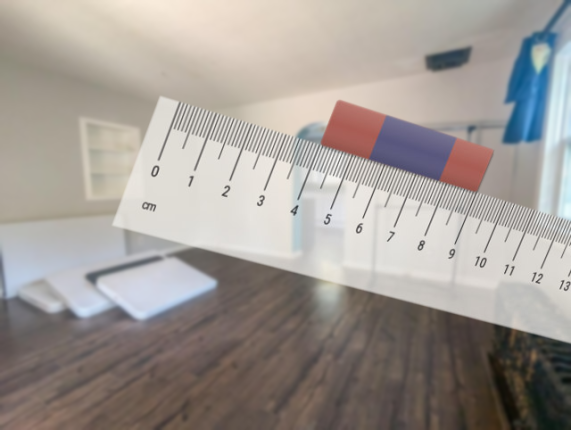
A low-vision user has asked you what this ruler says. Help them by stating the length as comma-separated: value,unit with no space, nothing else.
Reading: 5,cm
